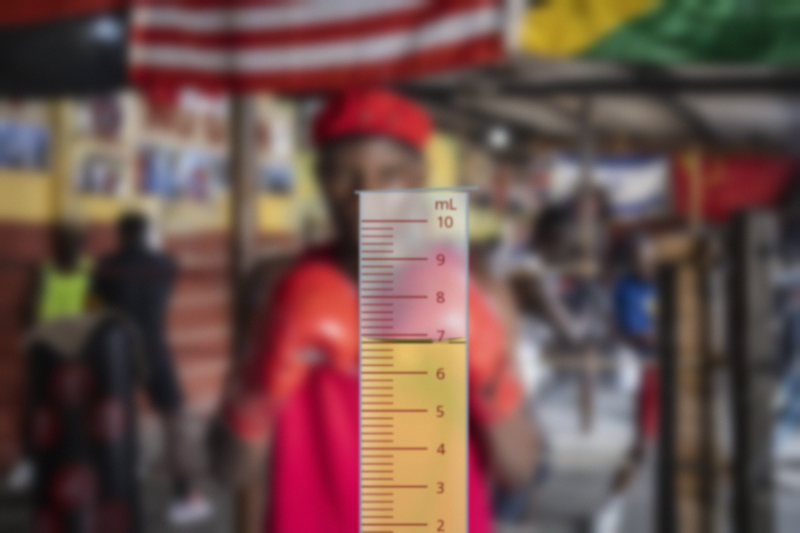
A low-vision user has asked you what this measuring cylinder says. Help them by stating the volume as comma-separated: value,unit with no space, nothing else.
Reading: 6.8,mL
